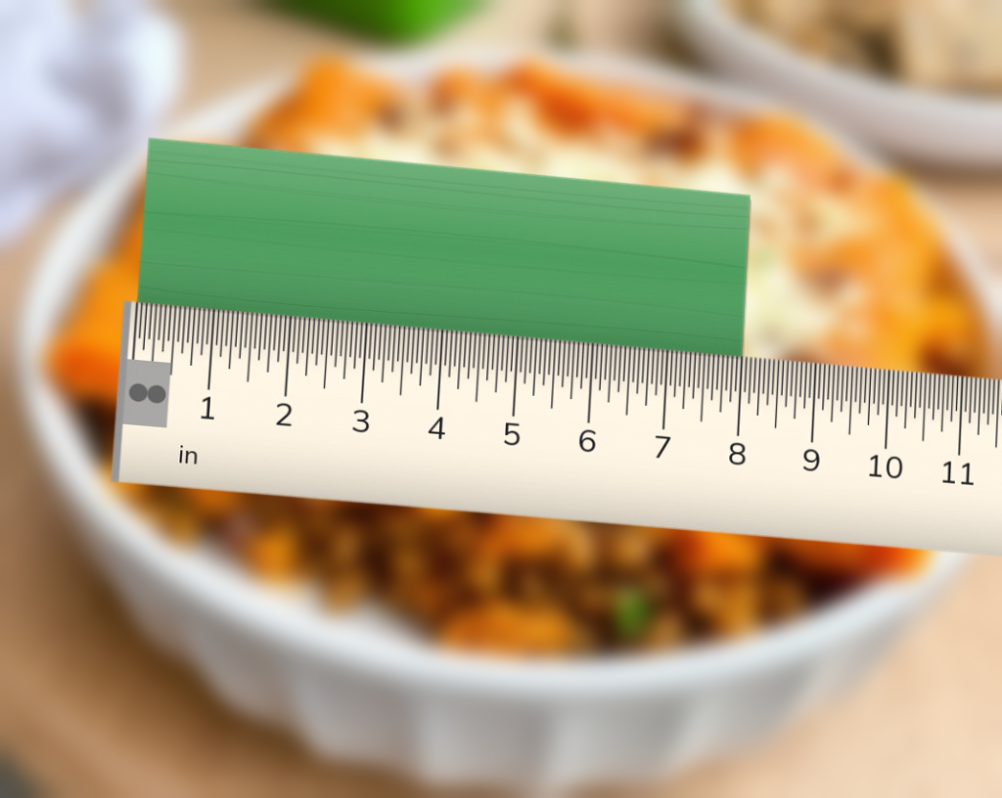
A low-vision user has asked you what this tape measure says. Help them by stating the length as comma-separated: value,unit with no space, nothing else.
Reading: 8,in
